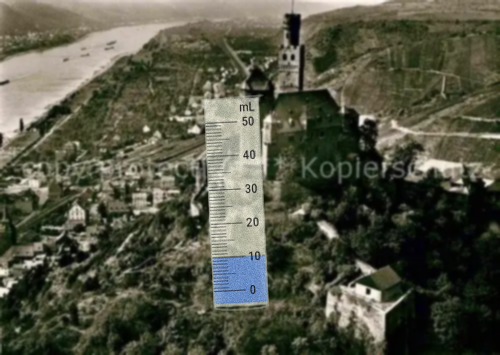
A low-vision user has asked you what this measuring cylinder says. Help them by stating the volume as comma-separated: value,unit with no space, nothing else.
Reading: 10,mL
